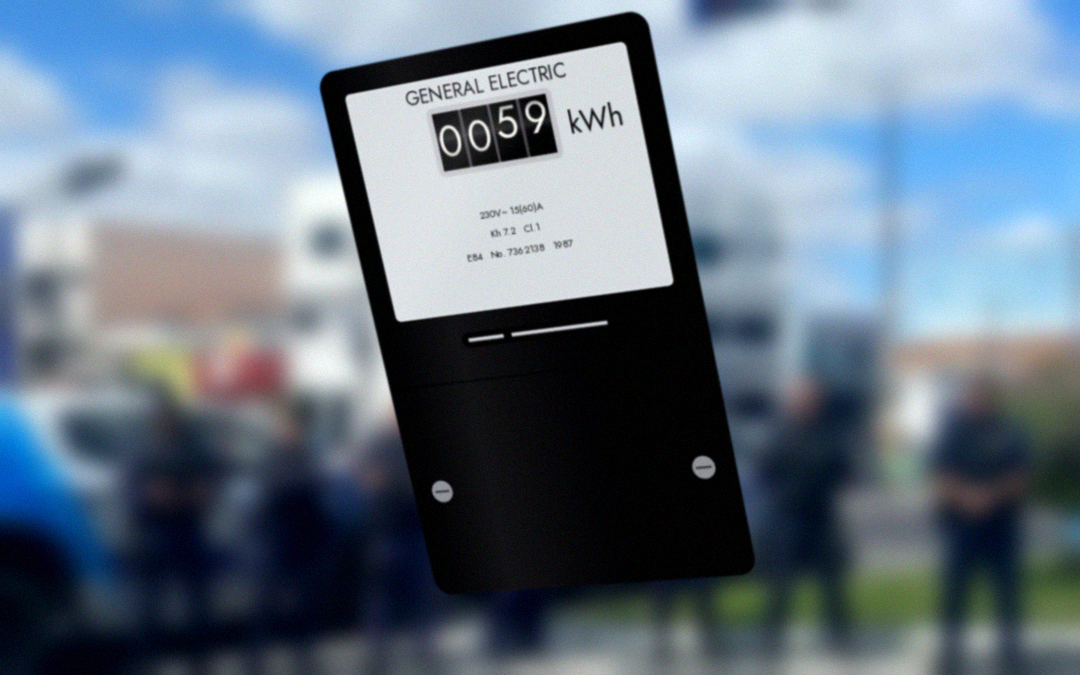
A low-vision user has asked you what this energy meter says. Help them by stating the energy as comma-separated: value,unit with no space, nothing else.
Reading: 59,kWh
